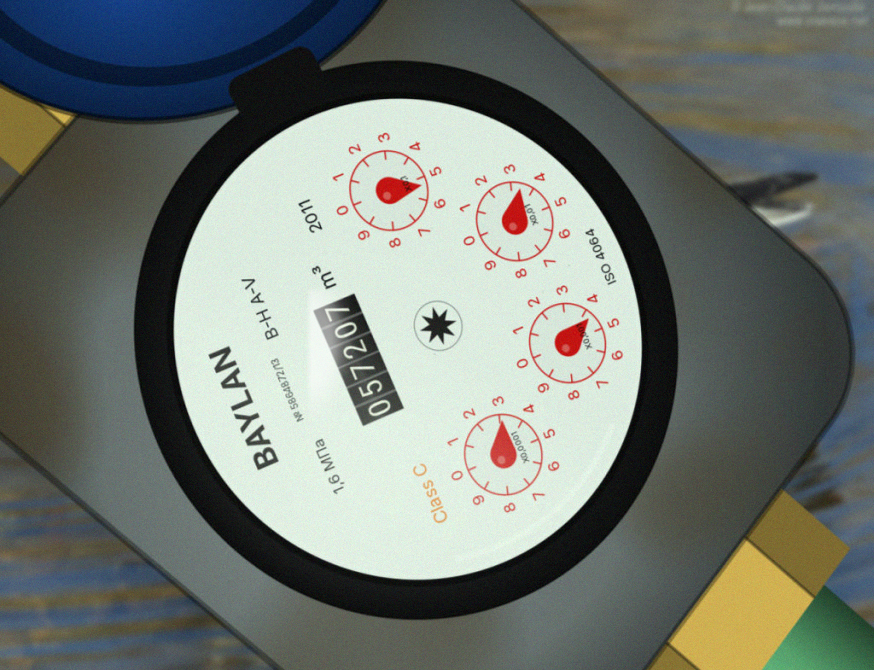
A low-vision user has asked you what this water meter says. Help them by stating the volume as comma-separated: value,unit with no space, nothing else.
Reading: 57207.5343,m³
